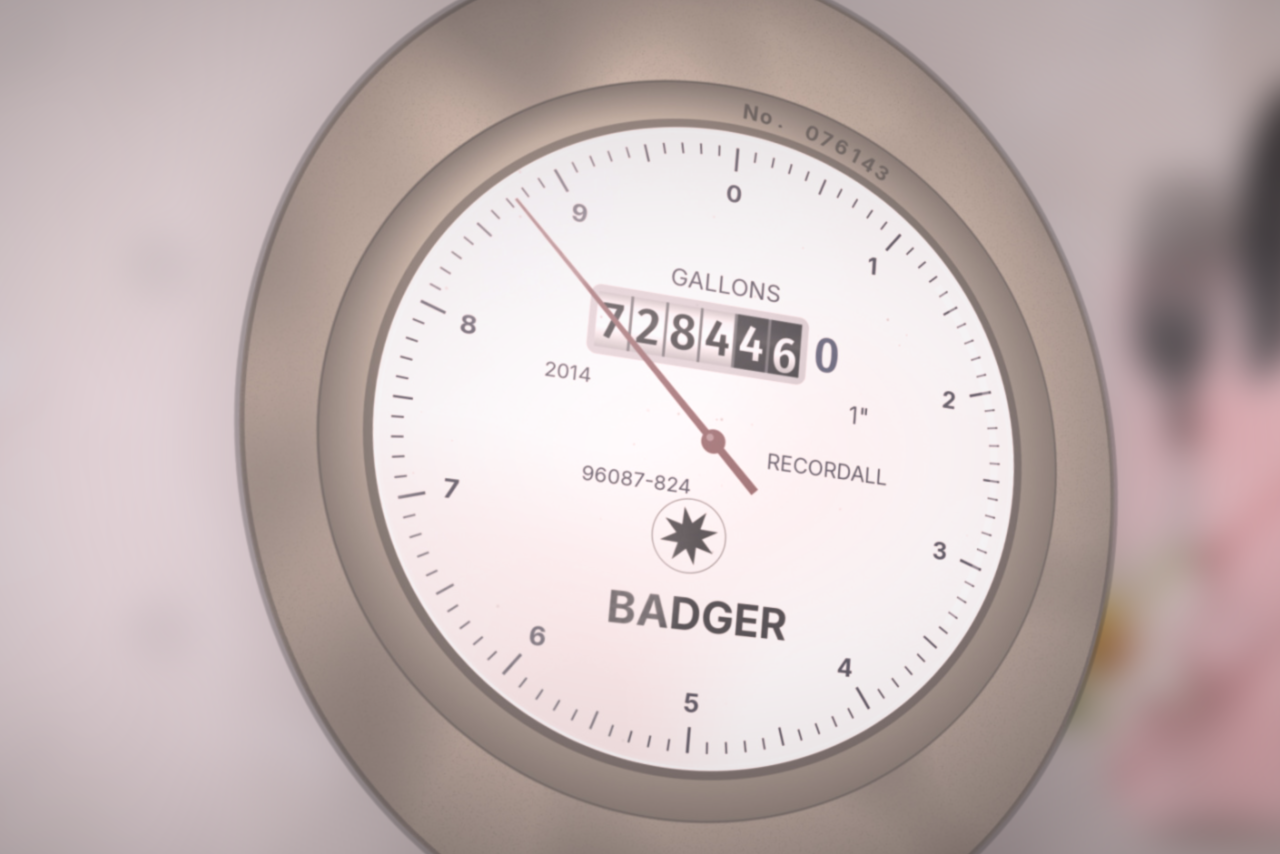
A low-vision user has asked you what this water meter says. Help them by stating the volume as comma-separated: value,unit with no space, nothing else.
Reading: 7284458.7,gal
